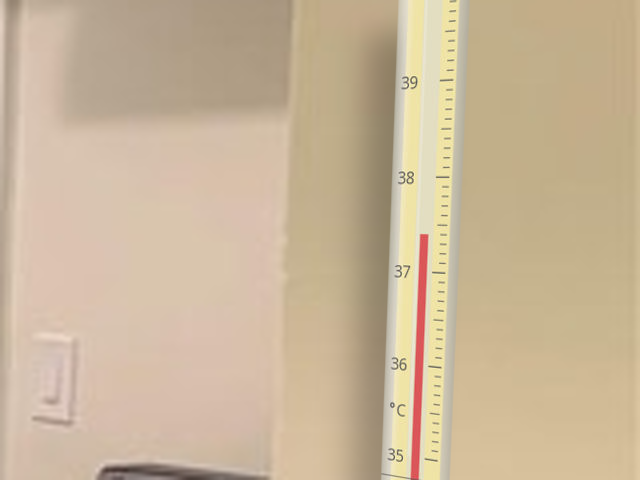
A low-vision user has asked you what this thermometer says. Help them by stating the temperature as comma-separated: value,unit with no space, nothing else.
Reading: 37.4,°C
